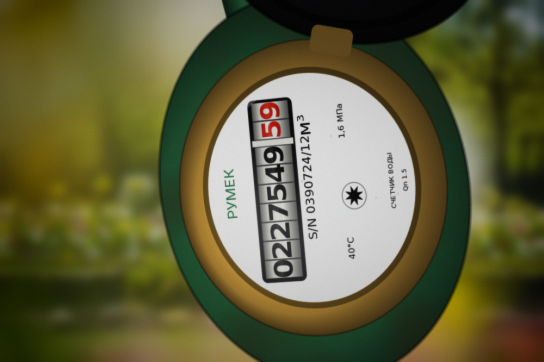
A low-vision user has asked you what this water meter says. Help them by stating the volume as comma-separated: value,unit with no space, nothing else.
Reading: 227549.59,m³
